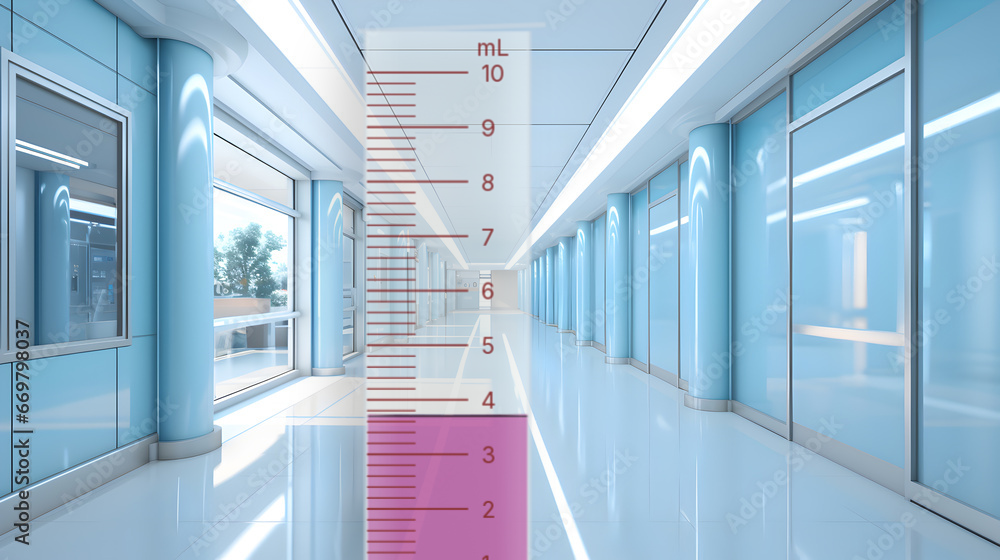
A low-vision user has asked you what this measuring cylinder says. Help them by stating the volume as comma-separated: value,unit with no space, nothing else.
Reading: 3.7,mL
